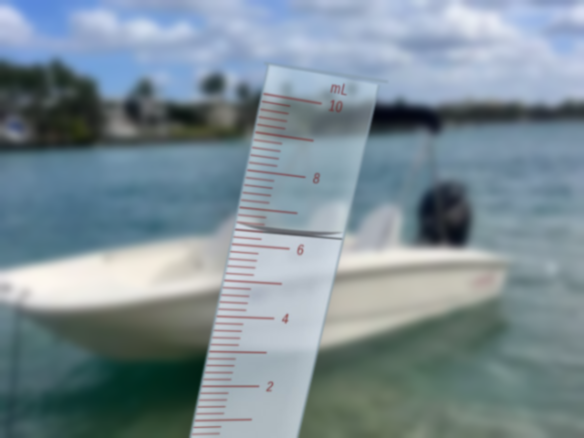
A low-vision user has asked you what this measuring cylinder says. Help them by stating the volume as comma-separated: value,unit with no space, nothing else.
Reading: 6.4,mL
